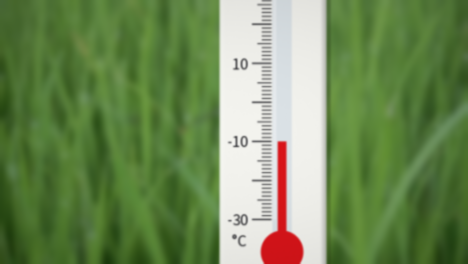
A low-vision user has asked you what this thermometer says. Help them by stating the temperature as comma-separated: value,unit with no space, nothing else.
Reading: -10,°C
